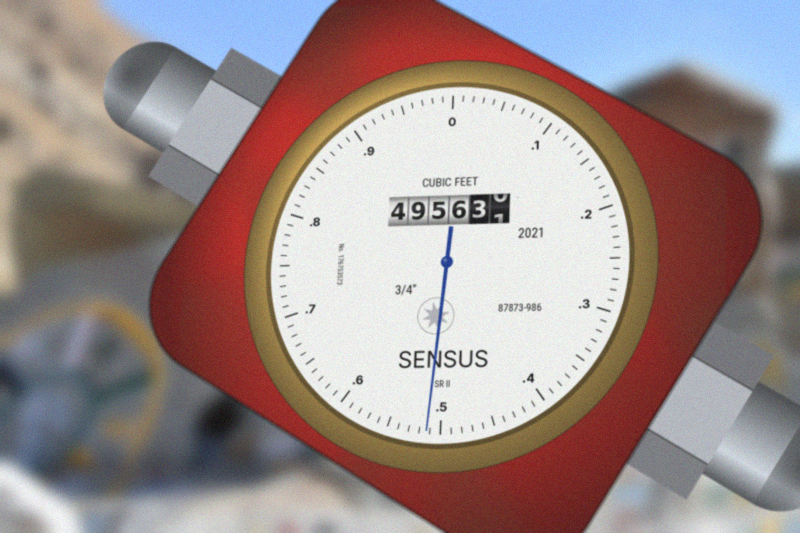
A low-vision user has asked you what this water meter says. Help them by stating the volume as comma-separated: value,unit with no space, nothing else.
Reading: 495630.51,ft³
